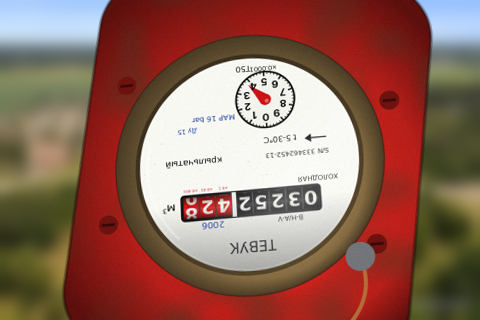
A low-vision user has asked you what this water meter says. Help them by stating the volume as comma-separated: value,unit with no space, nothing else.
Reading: 3252.4283,m³
